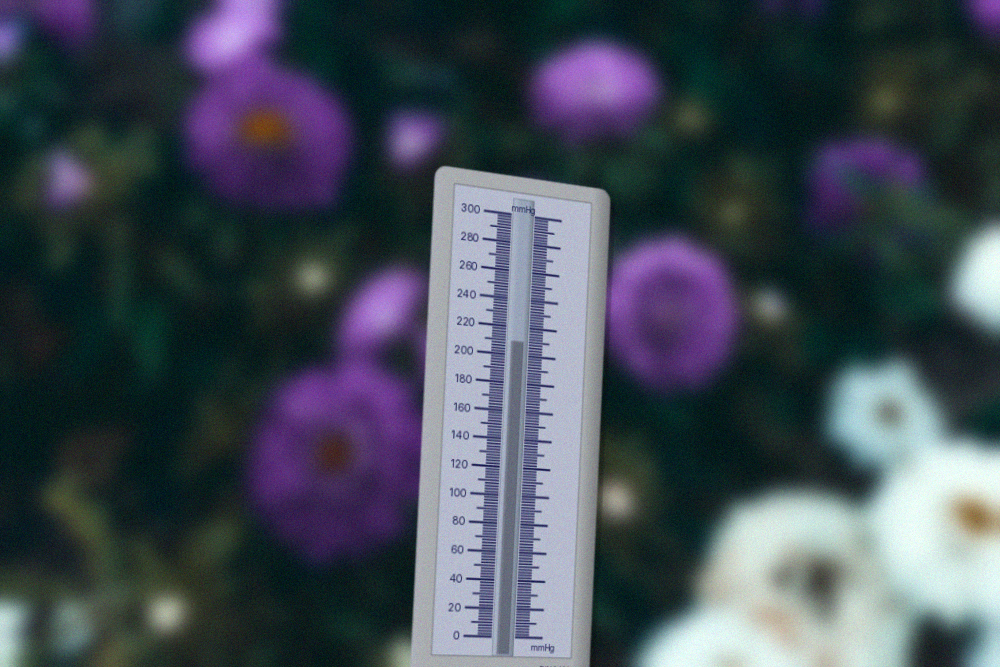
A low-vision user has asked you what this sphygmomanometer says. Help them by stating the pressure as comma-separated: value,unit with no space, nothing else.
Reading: 210,mmHg
